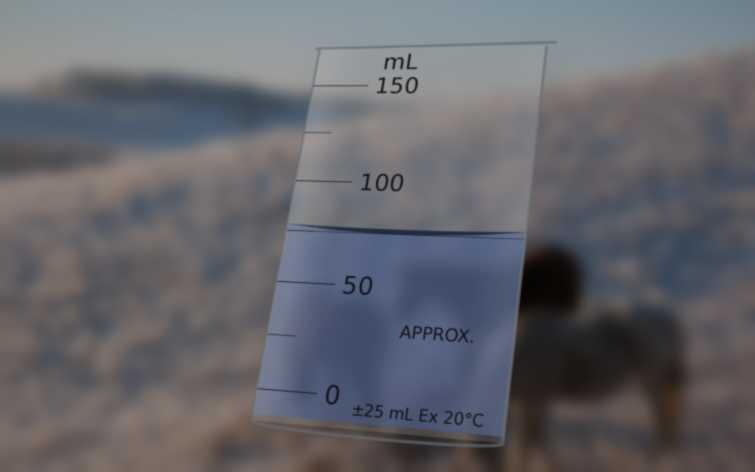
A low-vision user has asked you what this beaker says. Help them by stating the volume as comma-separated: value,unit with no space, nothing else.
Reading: 75,mL
